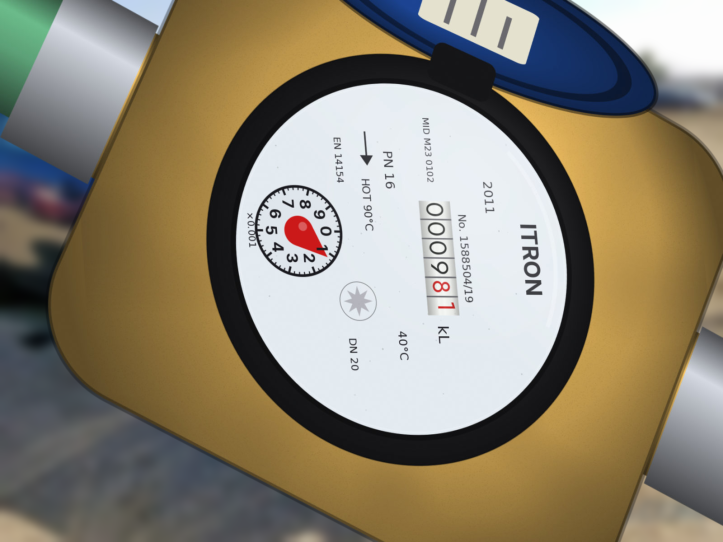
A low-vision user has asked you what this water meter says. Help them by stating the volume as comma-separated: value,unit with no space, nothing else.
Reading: 9.811,kL
